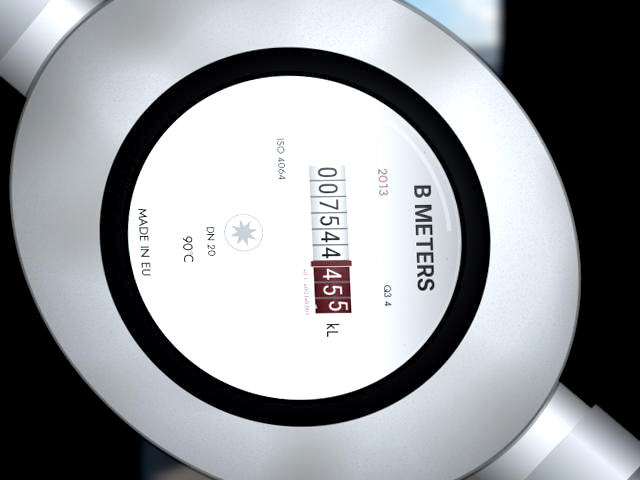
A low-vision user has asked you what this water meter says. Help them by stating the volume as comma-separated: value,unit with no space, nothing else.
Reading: 7544.455,kL
